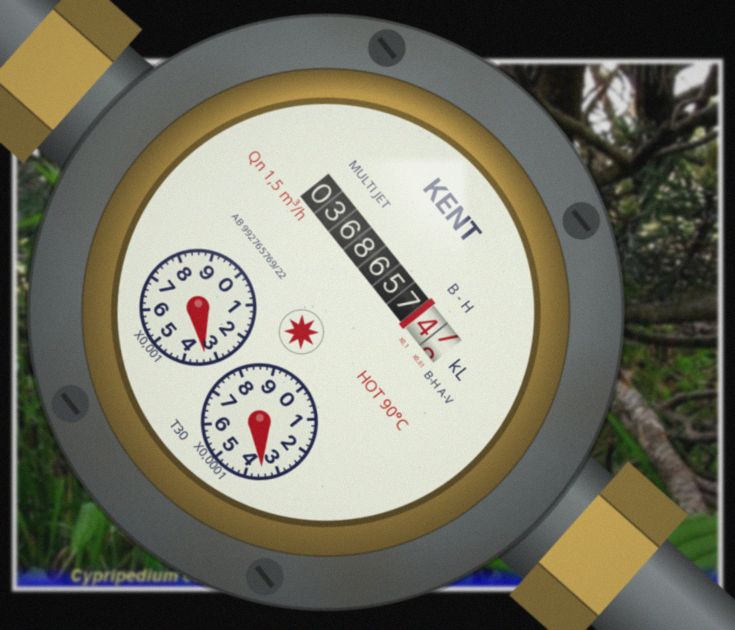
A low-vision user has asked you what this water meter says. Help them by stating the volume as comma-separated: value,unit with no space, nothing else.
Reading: 368657.4733,kL
